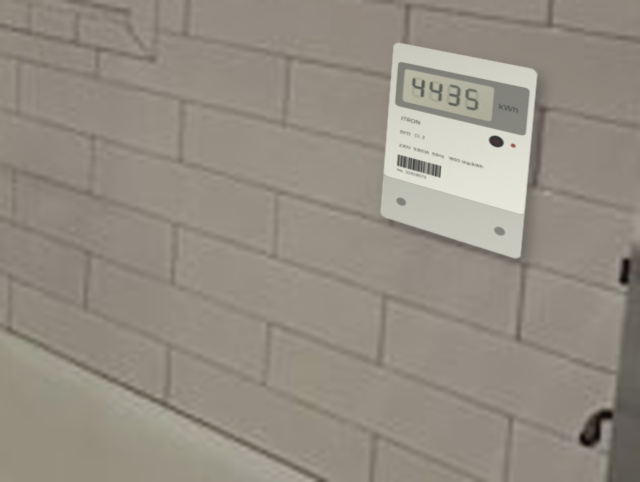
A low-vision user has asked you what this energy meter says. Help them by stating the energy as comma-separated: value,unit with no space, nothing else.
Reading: 4435,kWh
